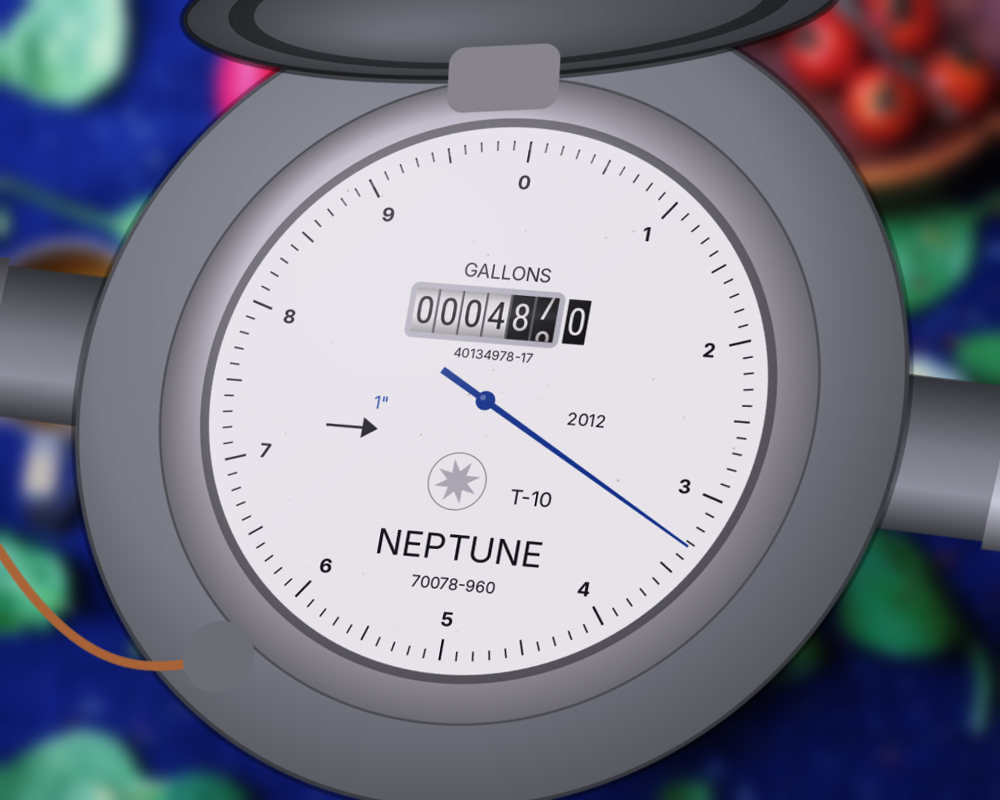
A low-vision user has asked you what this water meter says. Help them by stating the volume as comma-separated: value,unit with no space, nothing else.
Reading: 4873.3,gal
